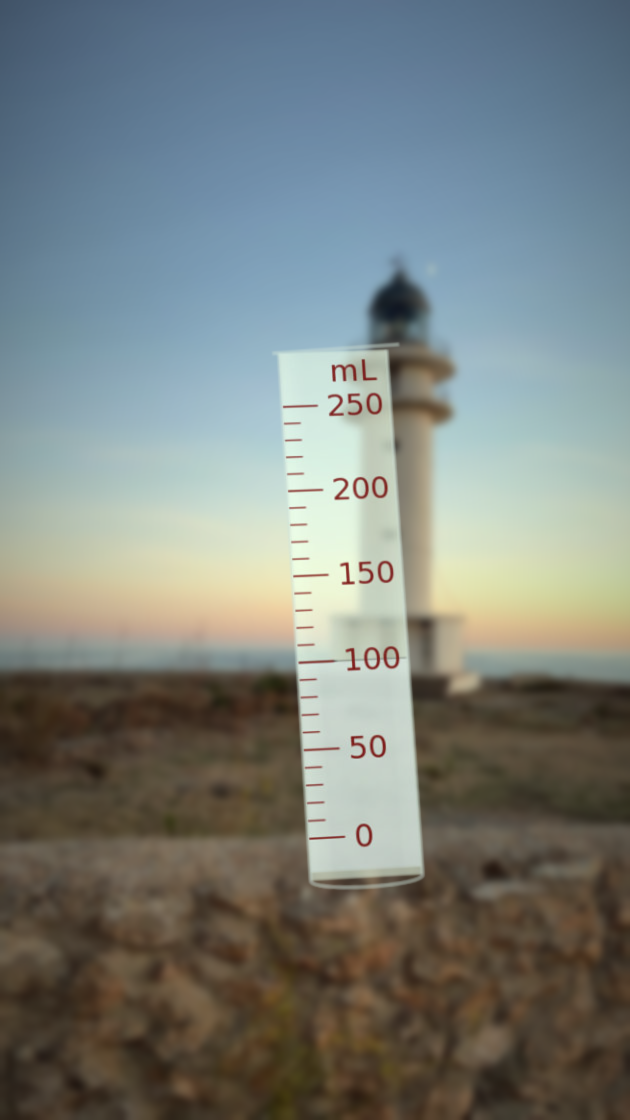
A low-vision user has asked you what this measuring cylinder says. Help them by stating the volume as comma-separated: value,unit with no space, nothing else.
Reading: 100,mL
